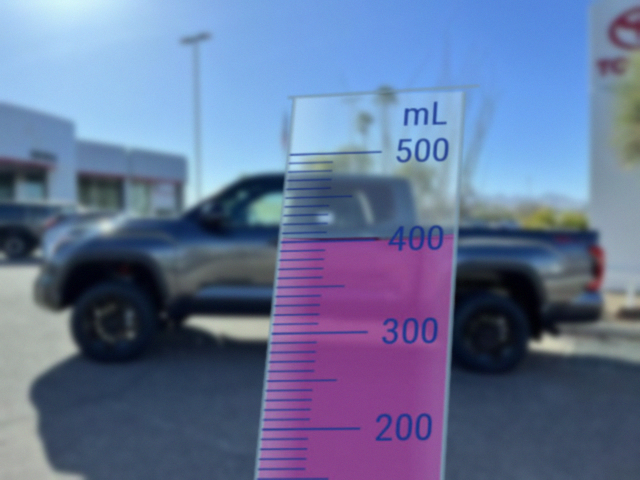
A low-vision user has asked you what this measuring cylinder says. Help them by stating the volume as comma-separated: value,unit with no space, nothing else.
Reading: 400,mL
